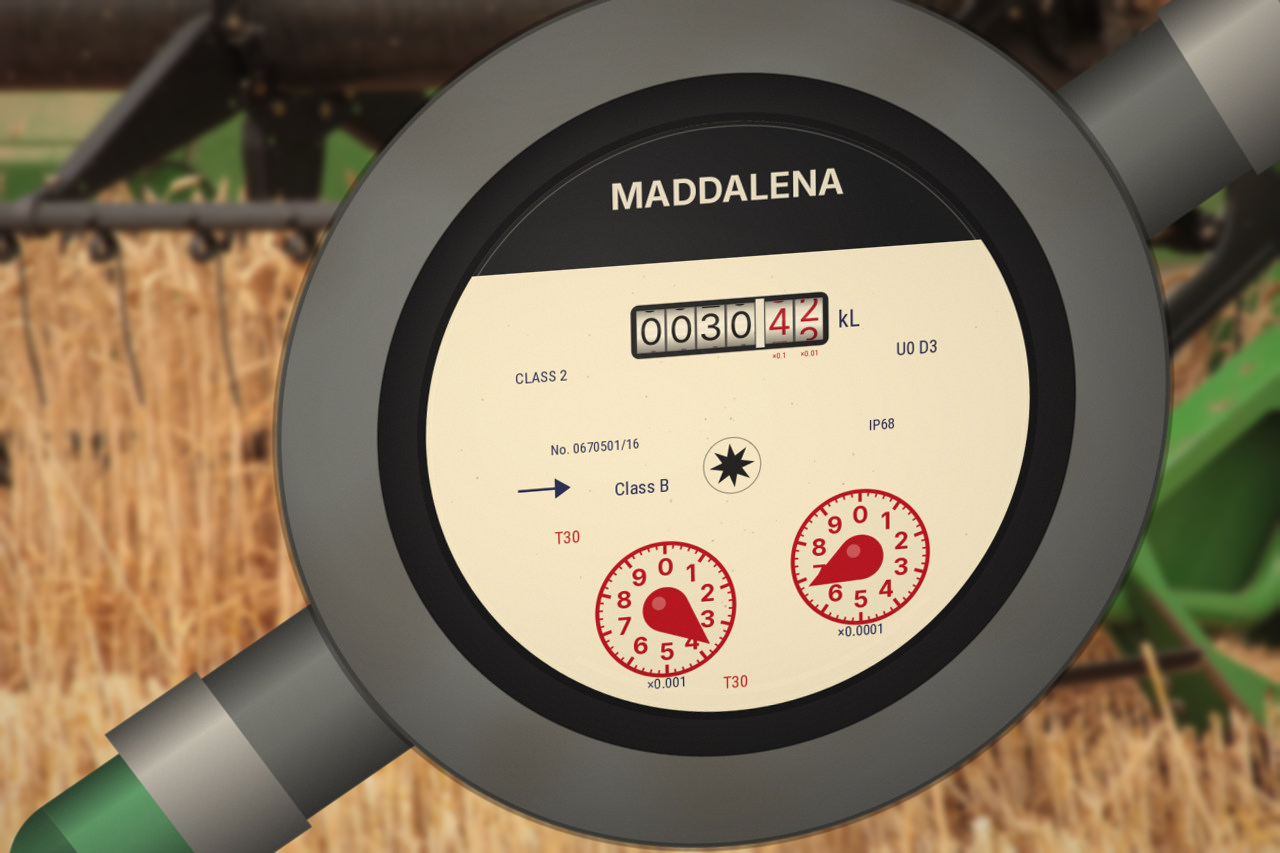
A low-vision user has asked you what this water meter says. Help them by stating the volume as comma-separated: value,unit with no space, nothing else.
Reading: 30.4236,kL
